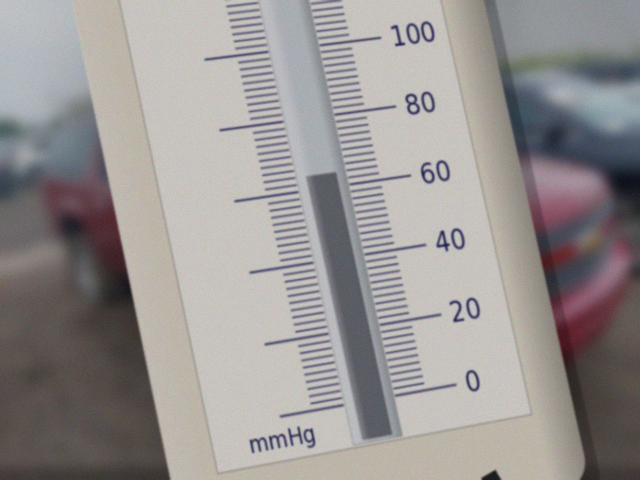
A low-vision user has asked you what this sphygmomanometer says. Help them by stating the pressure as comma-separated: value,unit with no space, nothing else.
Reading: 64,mmHg
